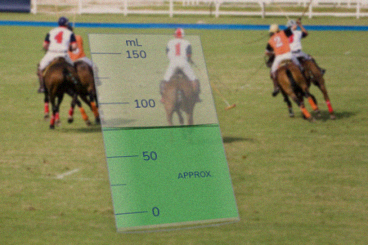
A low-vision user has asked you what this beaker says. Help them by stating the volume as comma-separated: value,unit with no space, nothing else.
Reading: 75,mL
